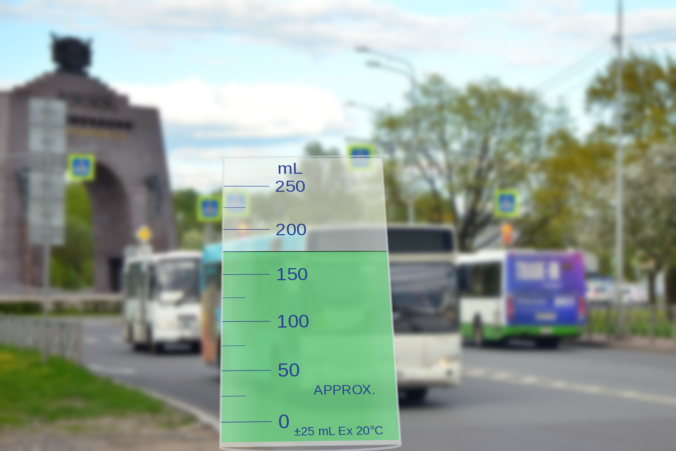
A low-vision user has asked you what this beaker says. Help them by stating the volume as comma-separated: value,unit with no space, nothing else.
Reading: 175,mL
